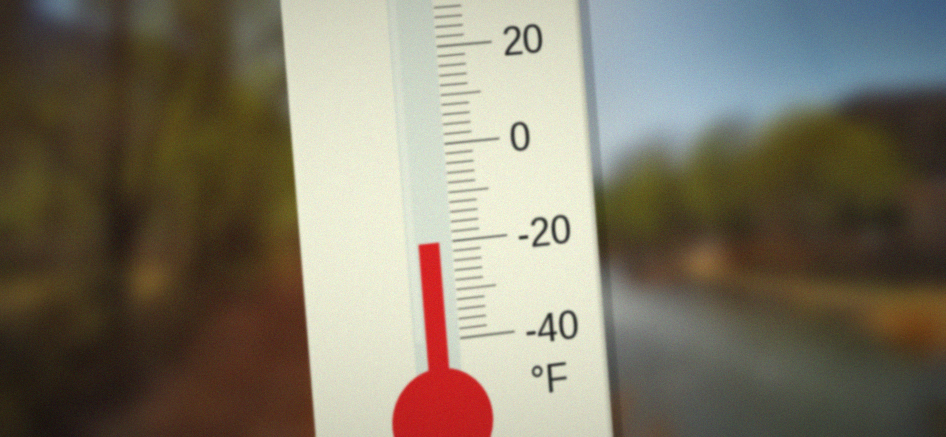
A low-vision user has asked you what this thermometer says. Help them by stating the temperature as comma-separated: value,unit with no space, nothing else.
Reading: -20,°F
